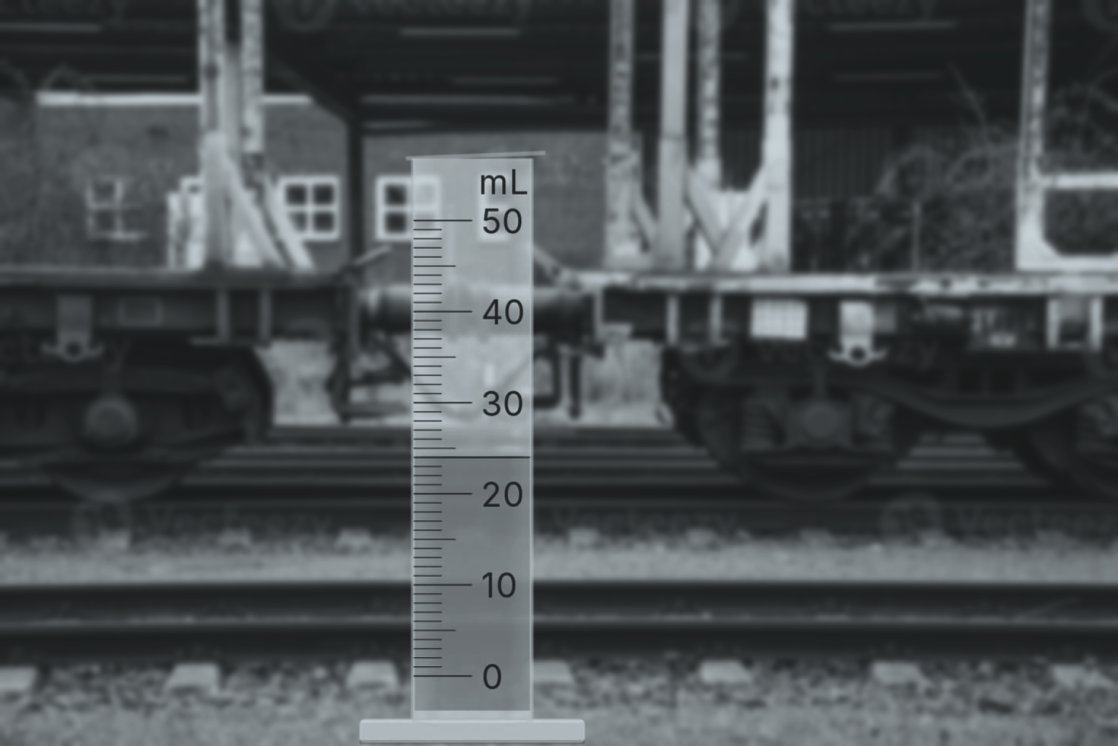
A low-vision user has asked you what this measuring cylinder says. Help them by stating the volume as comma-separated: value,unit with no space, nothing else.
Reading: 24,mL
